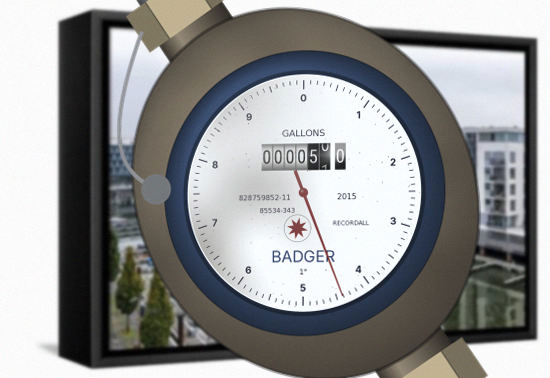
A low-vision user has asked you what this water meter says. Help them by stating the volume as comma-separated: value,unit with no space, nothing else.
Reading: 504.4,gal
